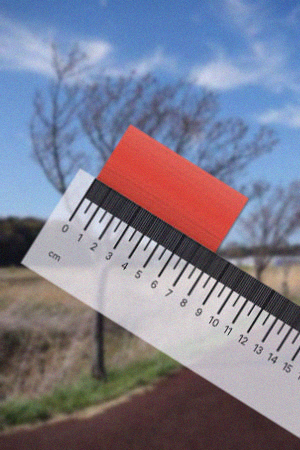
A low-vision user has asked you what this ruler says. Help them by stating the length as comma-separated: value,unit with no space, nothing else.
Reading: 8,cm
